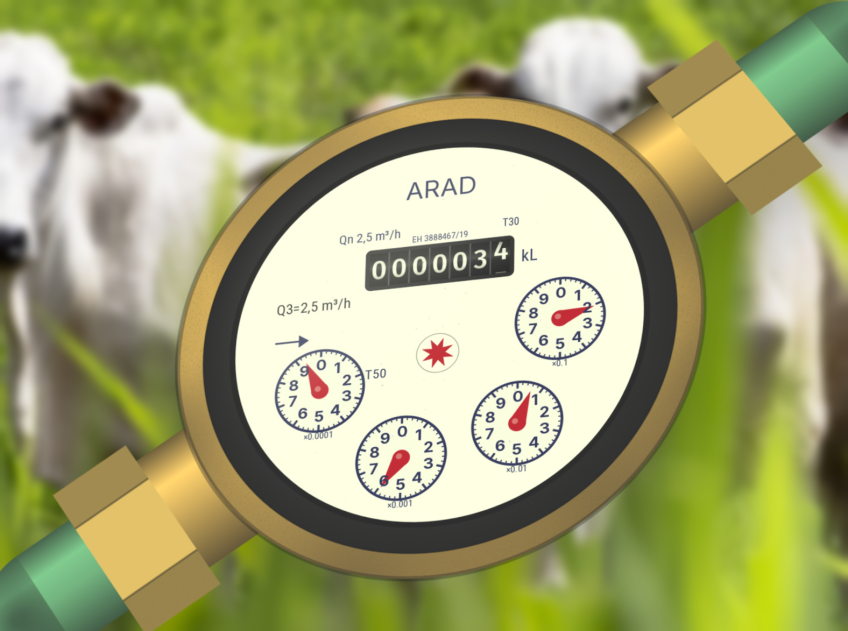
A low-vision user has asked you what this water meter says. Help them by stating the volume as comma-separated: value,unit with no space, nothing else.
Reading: 34.2059,kL
